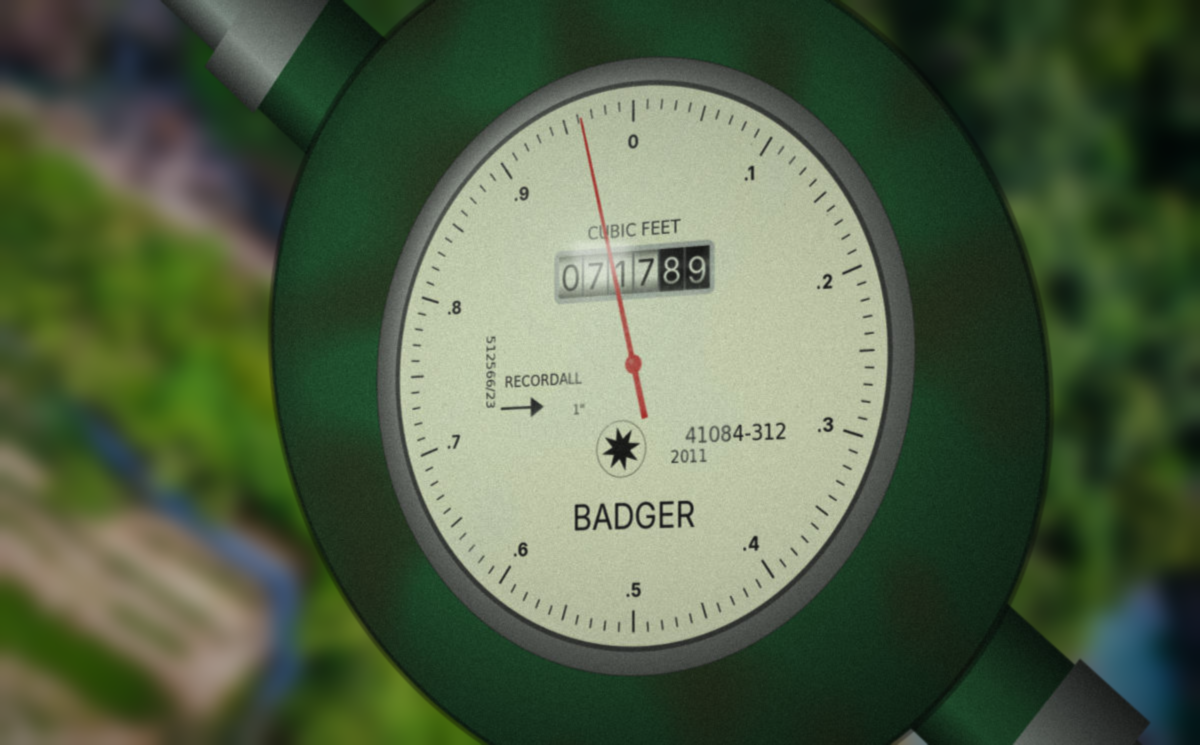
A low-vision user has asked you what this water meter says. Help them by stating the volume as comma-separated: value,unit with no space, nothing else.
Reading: 71788.96,ft³
